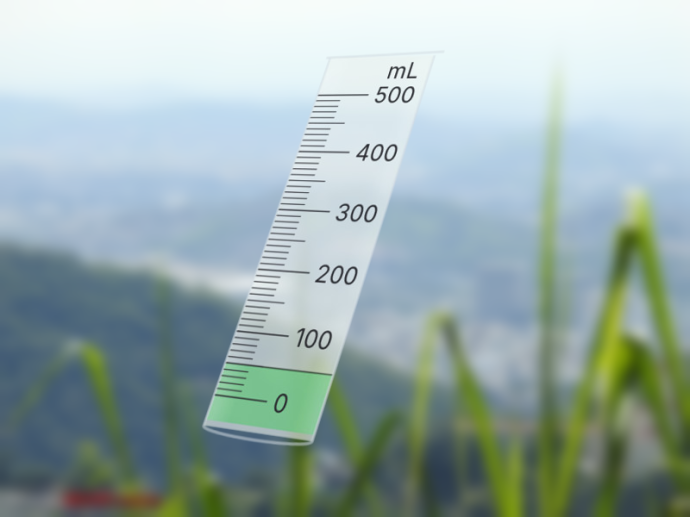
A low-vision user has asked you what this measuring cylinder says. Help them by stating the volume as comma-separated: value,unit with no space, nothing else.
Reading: 50,mL
